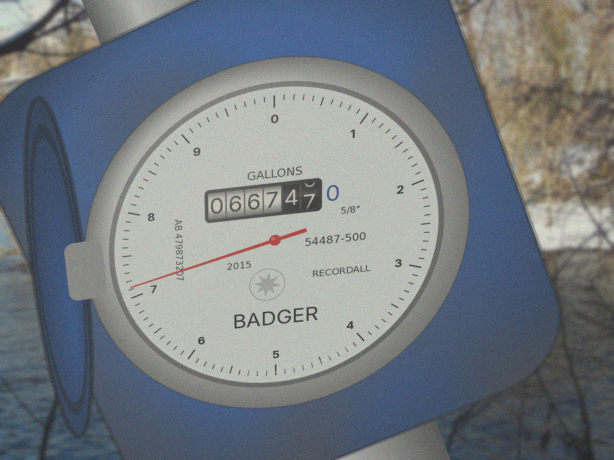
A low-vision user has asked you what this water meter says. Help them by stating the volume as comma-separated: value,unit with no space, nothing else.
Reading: 667467.1,gal
